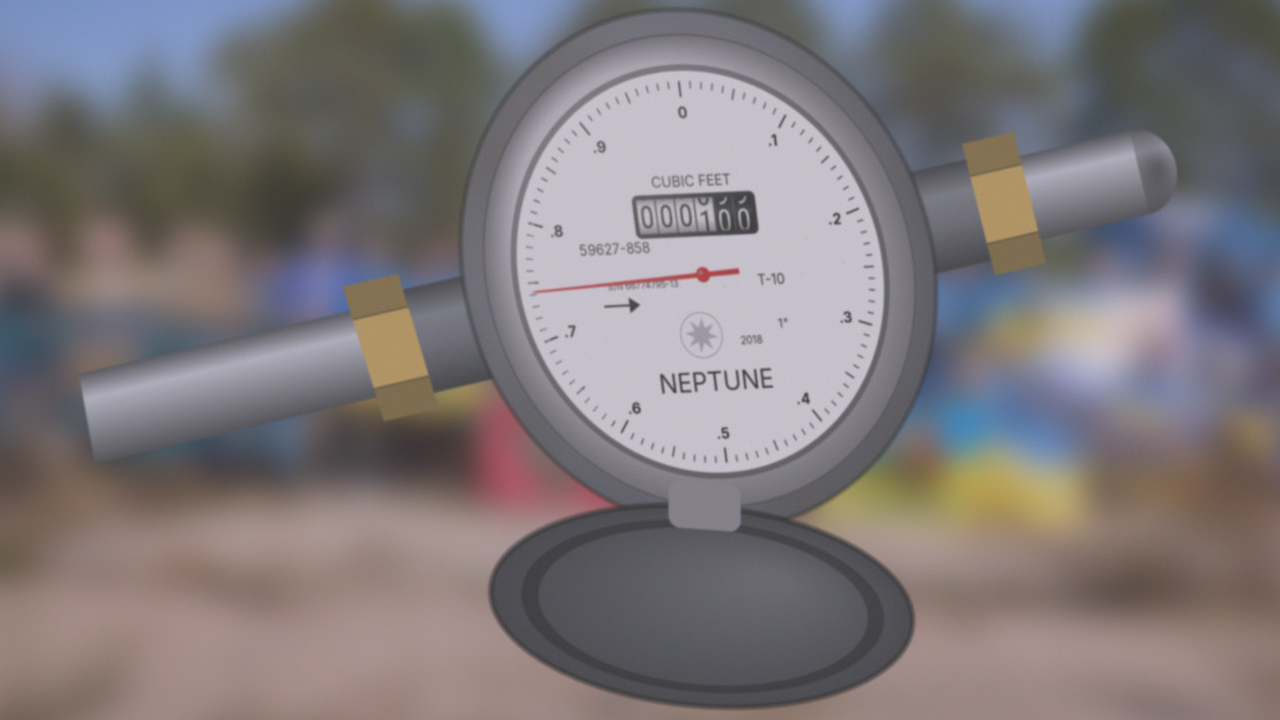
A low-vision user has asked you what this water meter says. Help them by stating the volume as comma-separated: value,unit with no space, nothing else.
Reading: 99.74,ft³
